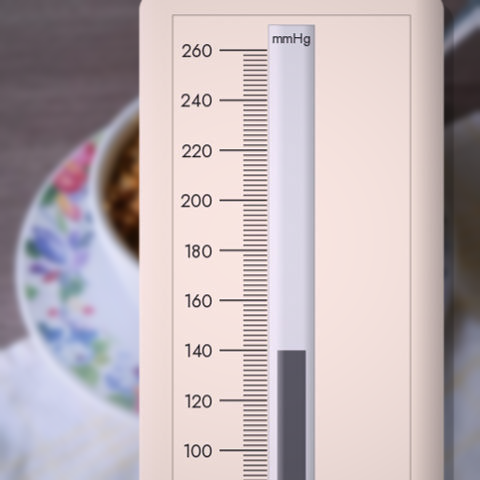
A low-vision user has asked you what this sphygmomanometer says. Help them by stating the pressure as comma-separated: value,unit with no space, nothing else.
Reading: 140,mmHg
